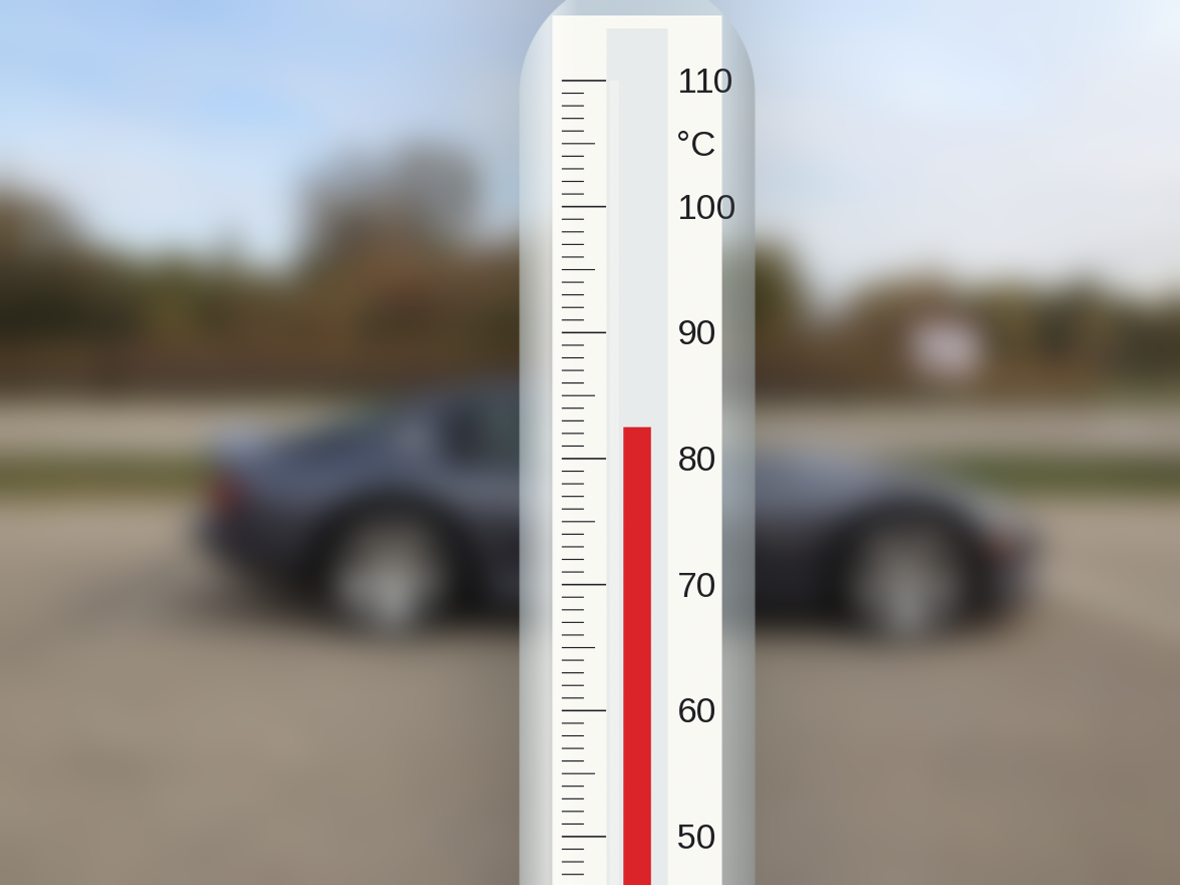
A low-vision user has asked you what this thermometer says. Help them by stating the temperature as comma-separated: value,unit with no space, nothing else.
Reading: 82.5,°C
